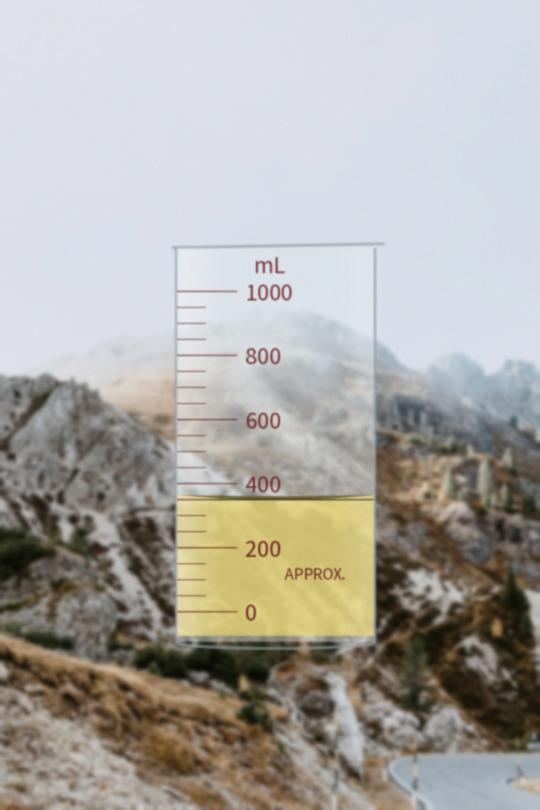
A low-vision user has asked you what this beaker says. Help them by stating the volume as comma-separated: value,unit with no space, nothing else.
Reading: 350,mL
